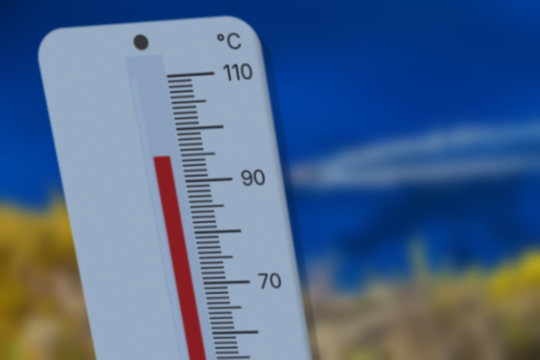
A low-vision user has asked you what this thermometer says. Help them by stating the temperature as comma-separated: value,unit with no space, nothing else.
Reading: 95,°C
